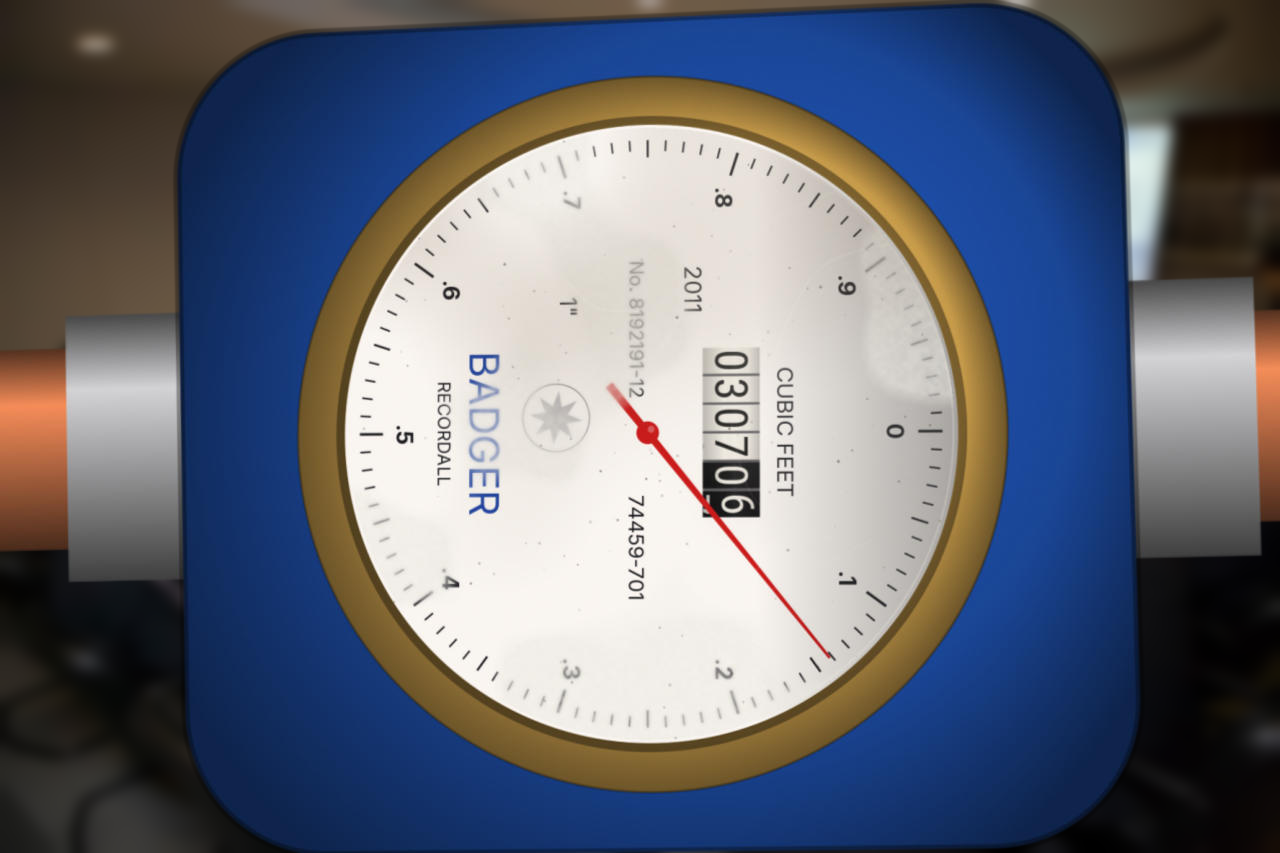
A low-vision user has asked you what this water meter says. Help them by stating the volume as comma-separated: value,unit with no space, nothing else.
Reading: 30706.14,ft³
